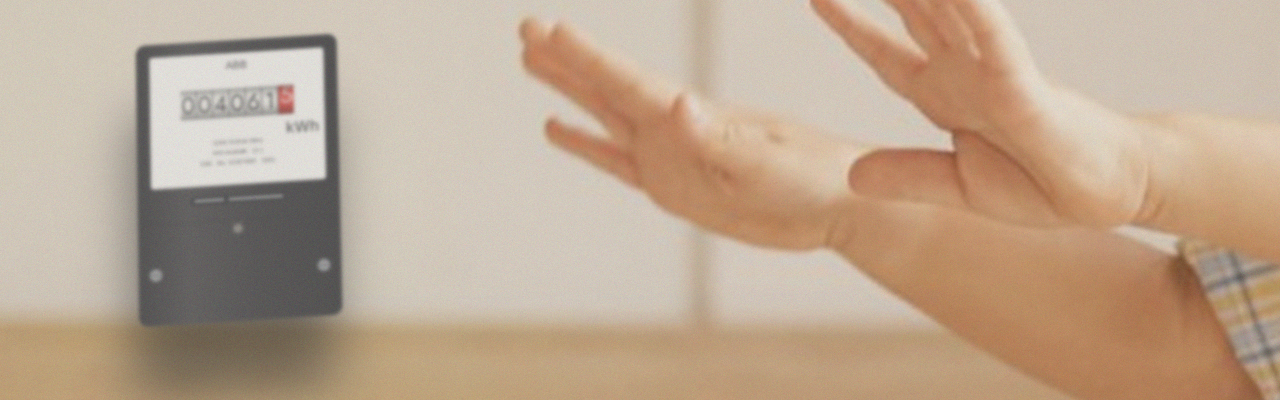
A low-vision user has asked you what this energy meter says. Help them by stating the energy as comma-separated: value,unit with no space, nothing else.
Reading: 4061.5,kWh
